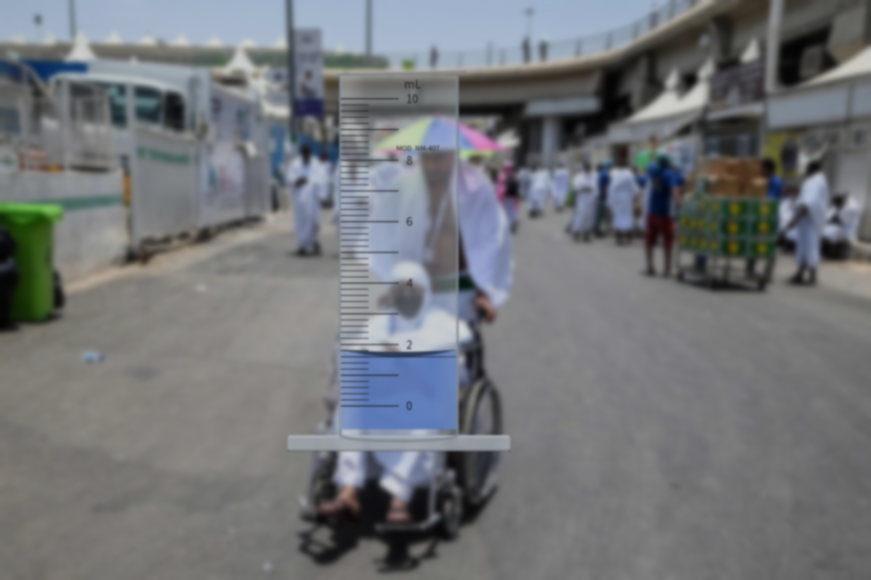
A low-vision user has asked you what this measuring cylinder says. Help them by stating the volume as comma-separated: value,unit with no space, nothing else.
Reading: 1.6,mL
